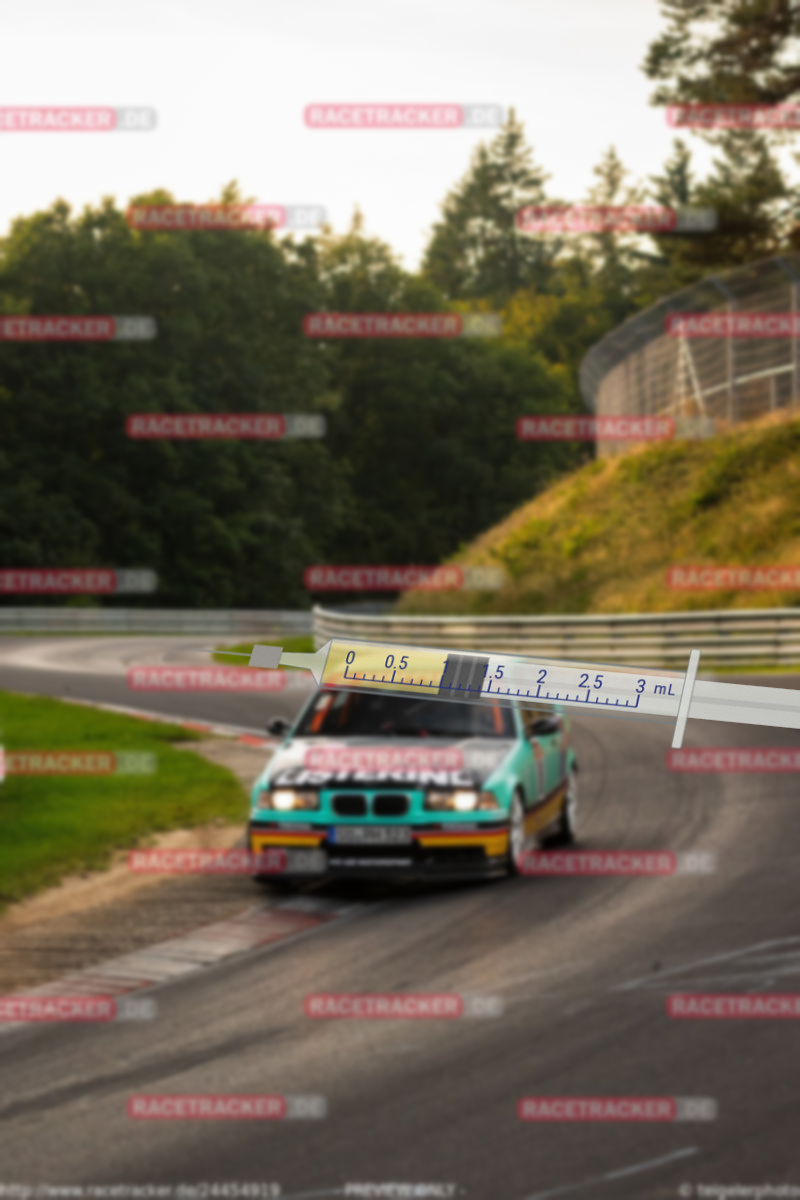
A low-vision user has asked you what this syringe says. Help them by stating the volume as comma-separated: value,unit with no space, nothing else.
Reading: 1,mL
